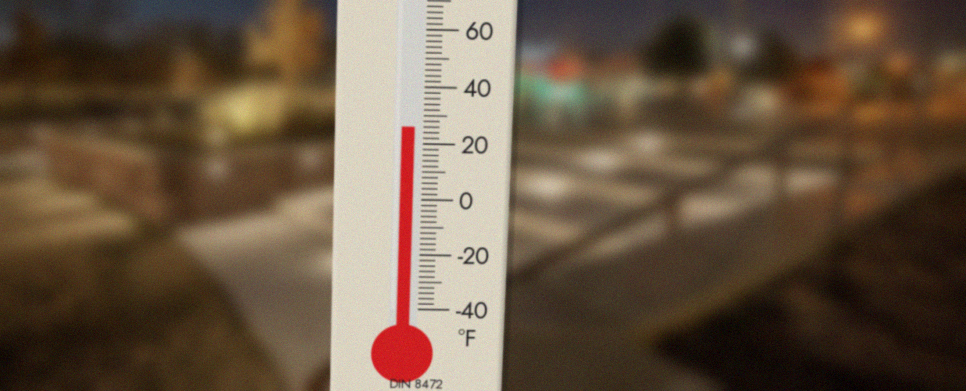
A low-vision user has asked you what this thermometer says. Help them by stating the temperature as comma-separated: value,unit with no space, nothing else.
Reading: 26,°F
